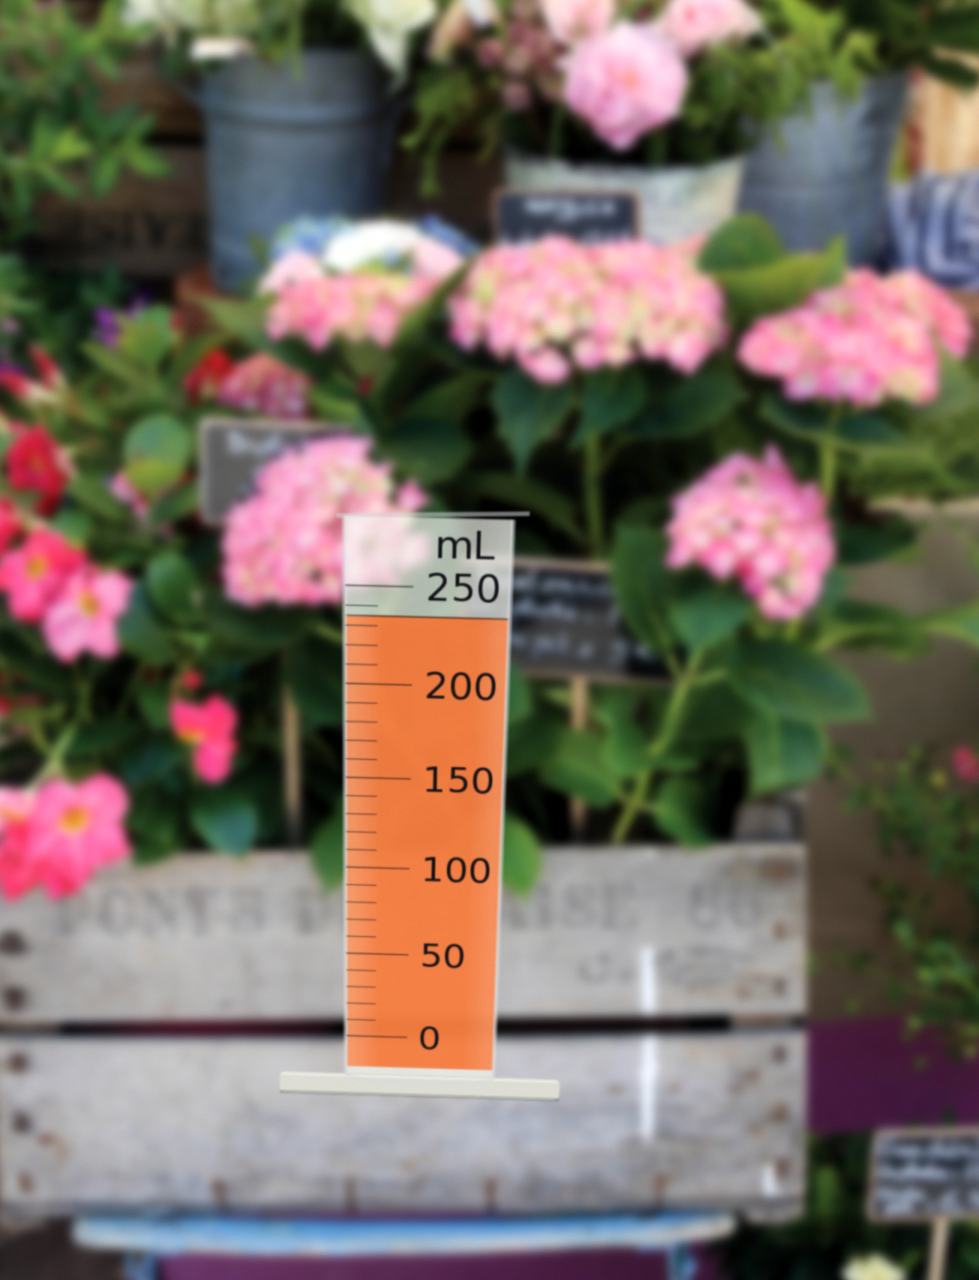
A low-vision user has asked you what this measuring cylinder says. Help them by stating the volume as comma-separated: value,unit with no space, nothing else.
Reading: 235,mL
